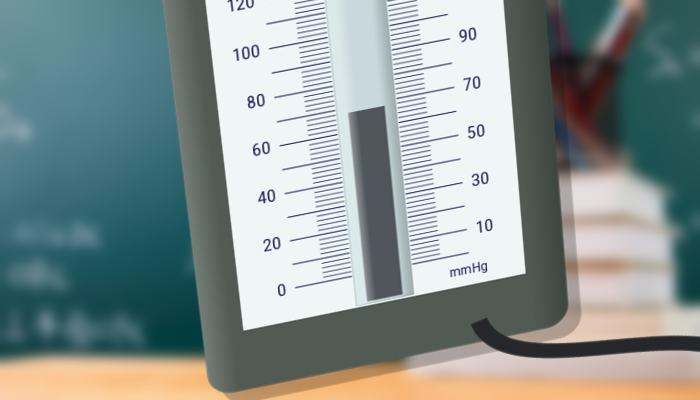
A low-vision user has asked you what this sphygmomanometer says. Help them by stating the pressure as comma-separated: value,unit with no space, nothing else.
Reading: 68,mmHg
